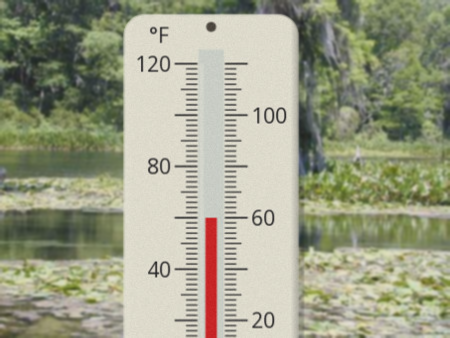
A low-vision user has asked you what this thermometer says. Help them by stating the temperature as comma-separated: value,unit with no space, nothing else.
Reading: 60,°F
